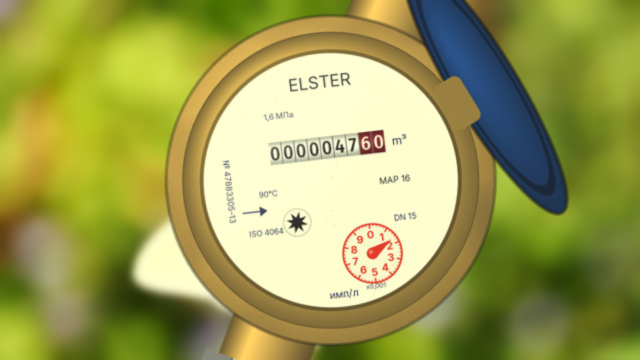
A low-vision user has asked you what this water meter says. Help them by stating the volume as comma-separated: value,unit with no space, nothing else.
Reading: 47.601,m³
